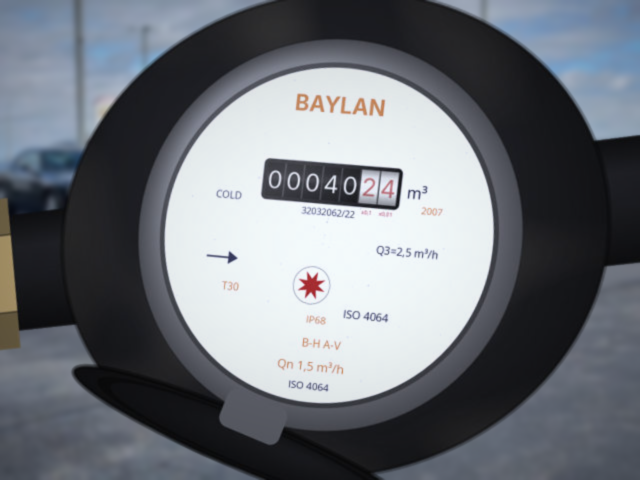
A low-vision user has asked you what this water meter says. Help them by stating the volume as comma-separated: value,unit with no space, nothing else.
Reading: 40.24,m³
